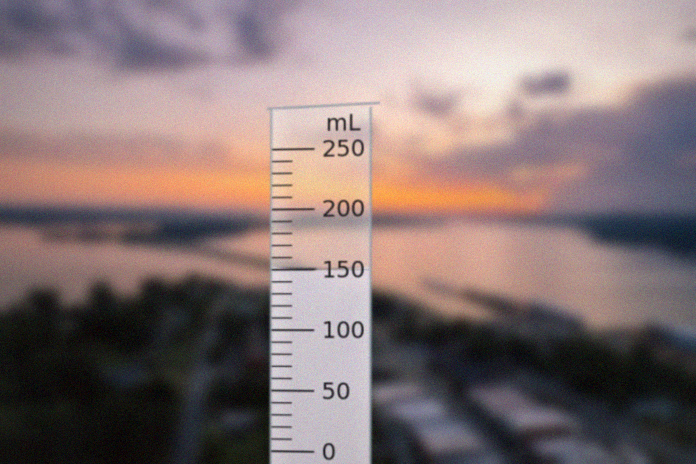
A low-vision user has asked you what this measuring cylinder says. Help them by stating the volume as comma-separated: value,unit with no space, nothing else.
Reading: 150,mL
